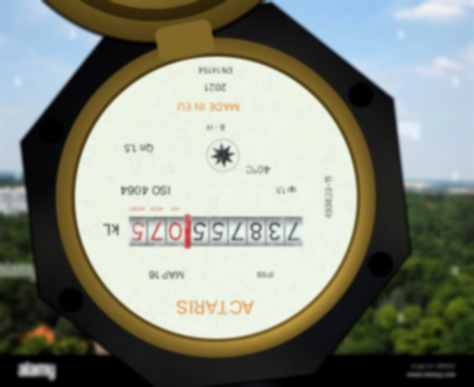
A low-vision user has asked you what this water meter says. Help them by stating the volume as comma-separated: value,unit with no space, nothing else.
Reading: 738755.075,kL
